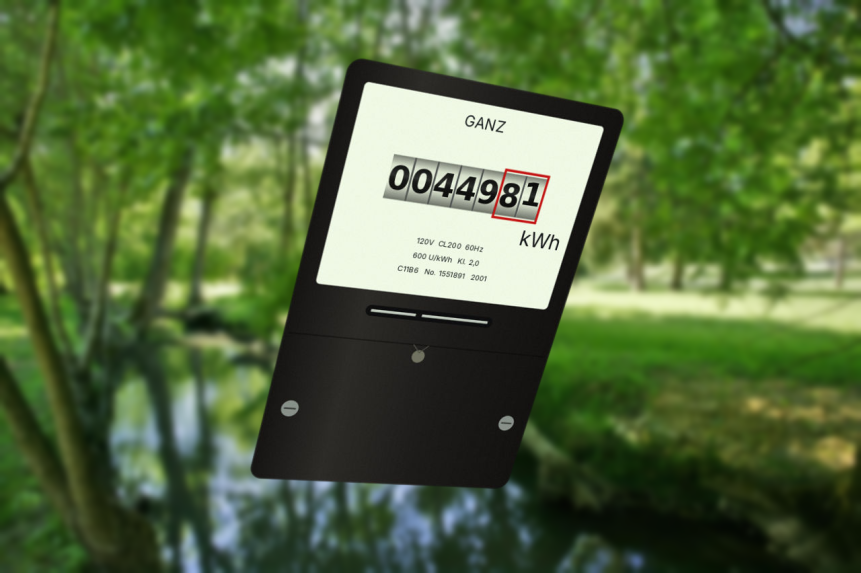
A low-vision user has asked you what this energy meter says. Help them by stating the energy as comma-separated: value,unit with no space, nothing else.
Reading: 449.81,kWh
